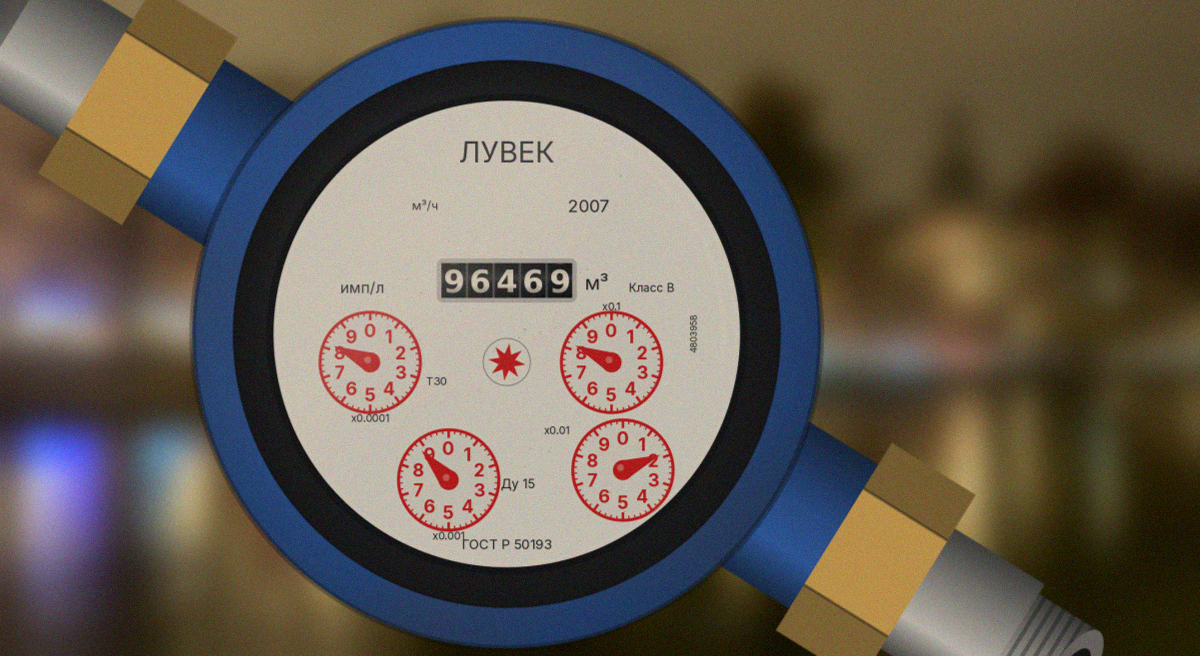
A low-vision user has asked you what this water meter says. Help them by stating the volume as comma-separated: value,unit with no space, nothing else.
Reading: 96469.8188,m³
